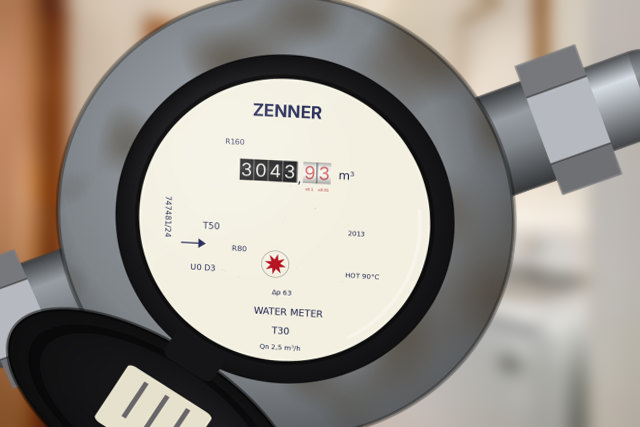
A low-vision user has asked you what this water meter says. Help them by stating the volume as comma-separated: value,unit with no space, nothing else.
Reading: 3043.93,m³
